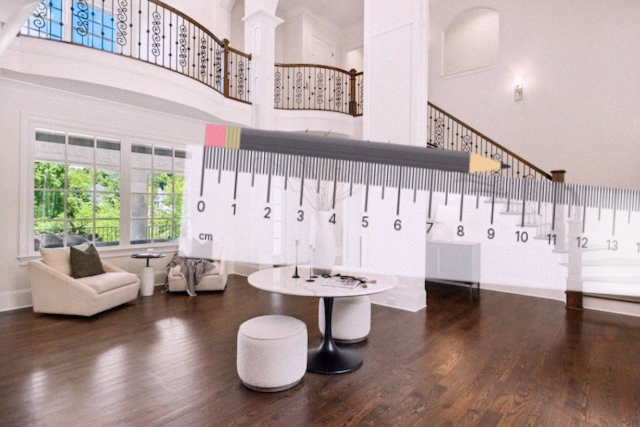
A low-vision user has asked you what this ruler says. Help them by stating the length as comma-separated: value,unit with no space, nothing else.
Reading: 9.5,cm
